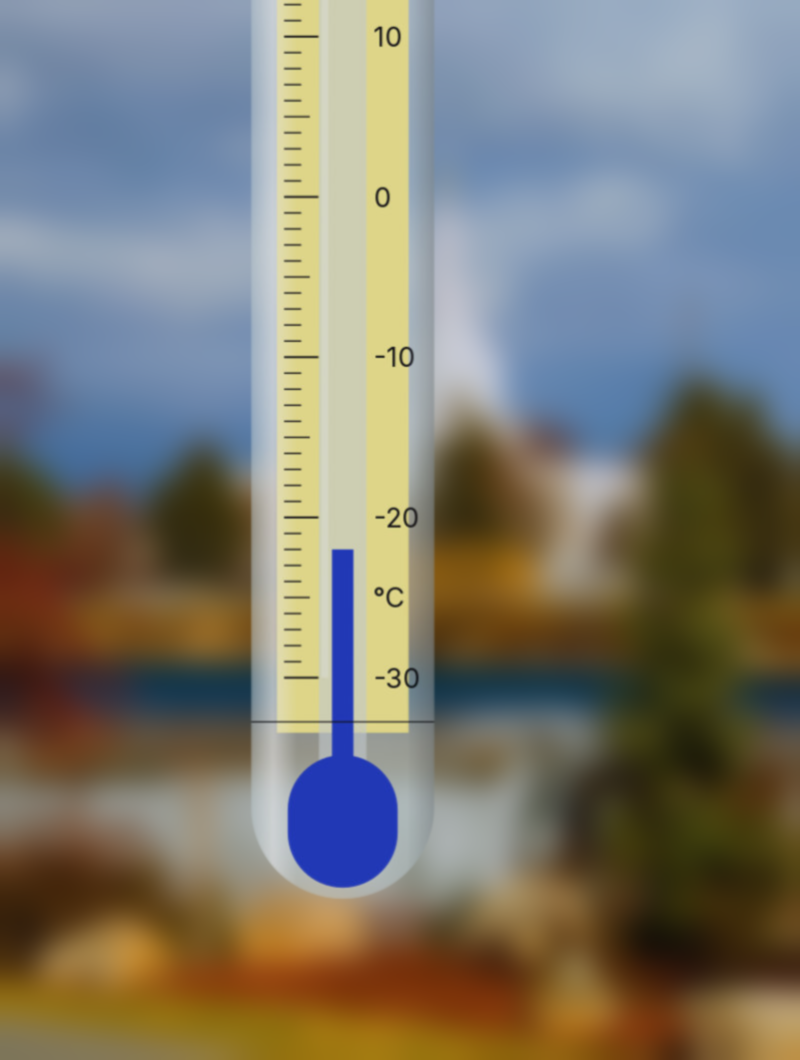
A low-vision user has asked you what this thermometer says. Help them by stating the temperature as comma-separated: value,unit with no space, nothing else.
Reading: -22,°C
